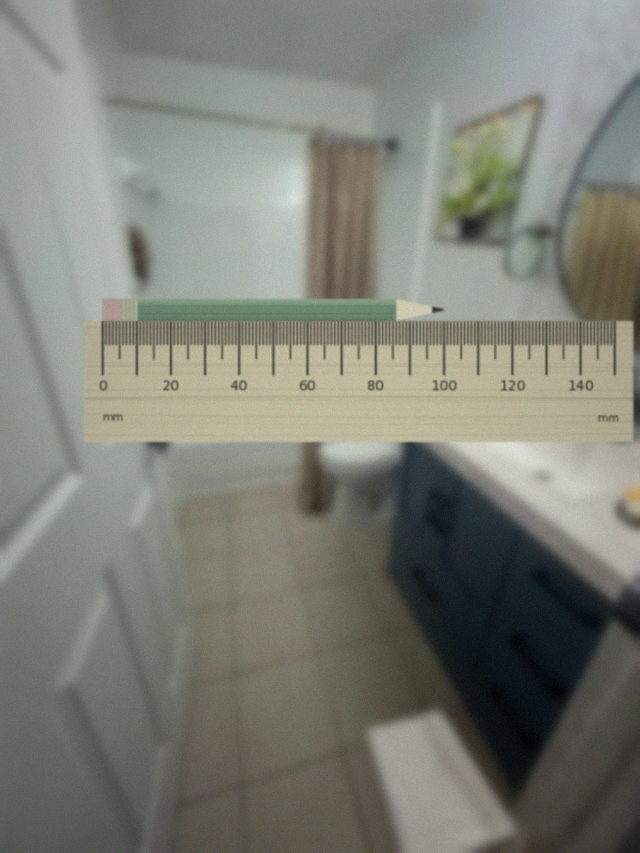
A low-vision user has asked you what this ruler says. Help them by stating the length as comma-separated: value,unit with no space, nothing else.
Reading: 100,mm
